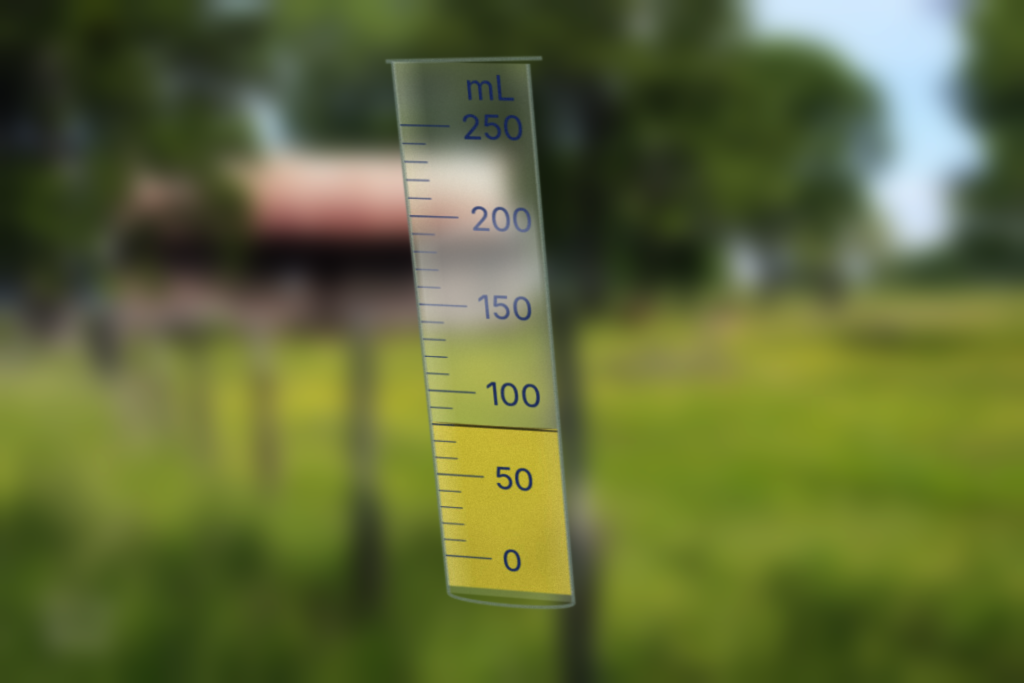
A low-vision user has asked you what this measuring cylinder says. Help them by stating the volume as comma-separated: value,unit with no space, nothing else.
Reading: 80,mL
